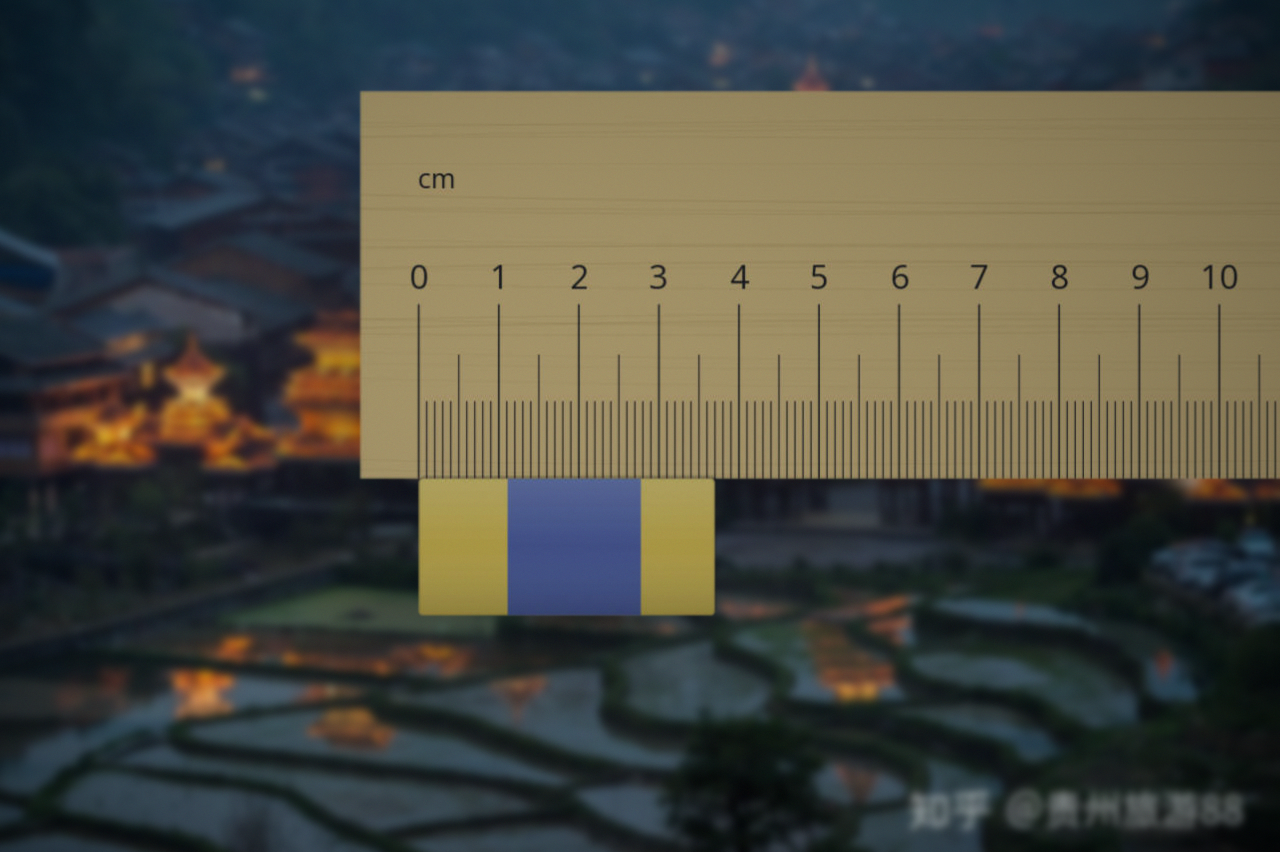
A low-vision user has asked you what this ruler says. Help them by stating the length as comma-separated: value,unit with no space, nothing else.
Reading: 3.7,cm
